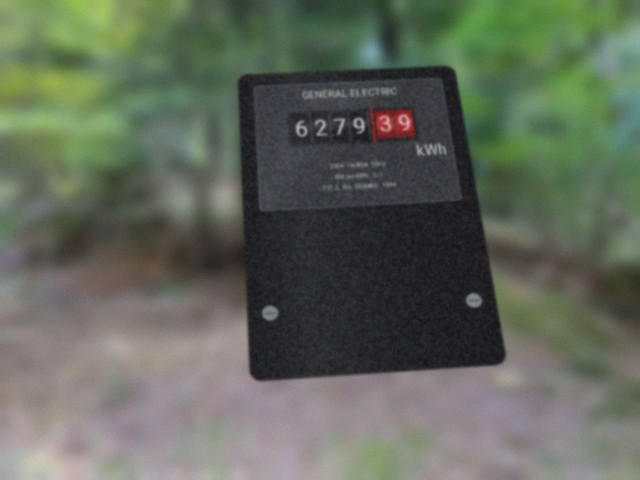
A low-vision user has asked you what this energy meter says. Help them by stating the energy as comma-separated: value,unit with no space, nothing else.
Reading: 6279.39,kWh
